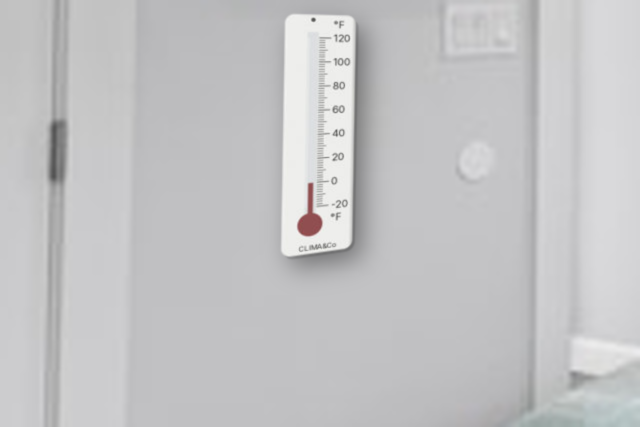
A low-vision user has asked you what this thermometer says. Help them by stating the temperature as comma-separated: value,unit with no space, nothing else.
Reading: 0,°F
